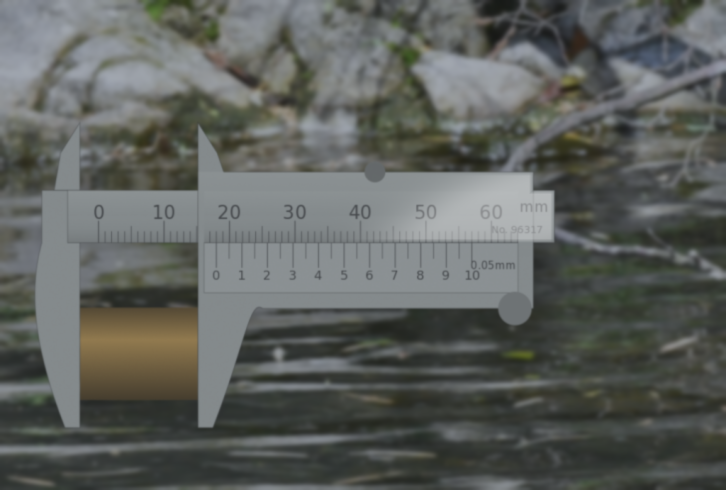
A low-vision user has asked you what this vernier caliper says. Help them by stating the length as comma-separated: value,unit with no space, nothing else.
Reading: 18.0,mm
